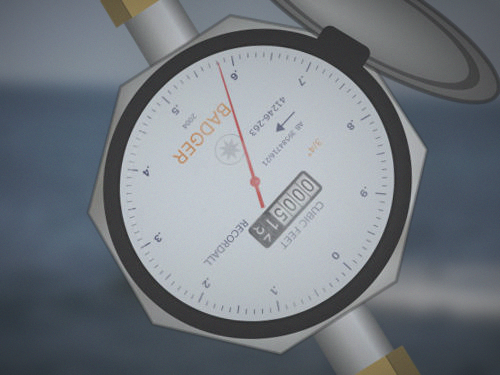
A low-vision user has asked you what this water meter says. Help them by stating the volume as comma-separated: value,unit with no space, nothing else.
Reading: 512.58,ft³
